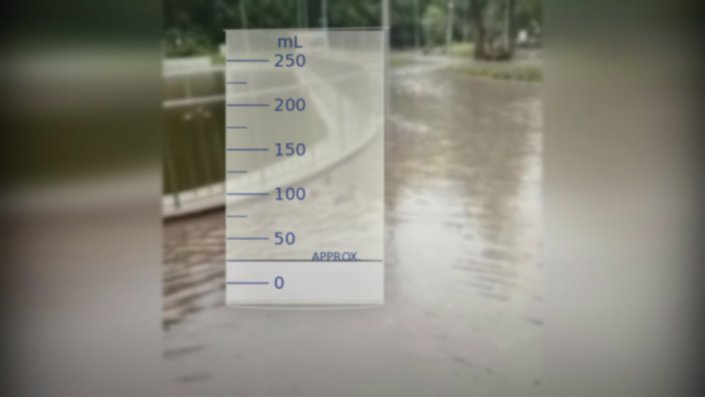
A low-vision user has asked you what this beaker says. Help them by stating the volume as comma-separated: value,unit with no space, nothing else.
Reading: 25,mL
